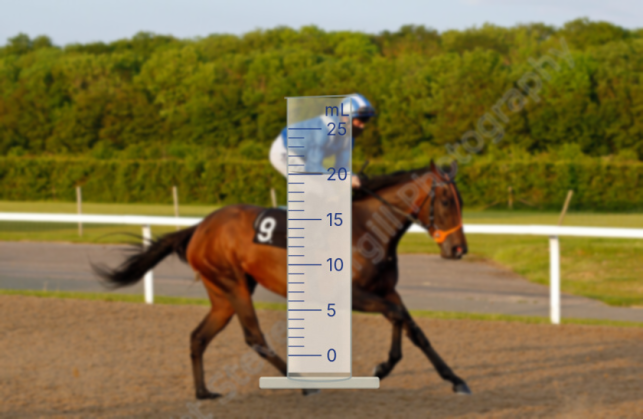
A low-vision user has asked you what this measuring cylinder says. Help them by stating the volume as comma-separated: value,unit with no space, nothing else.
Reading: 20,mL
